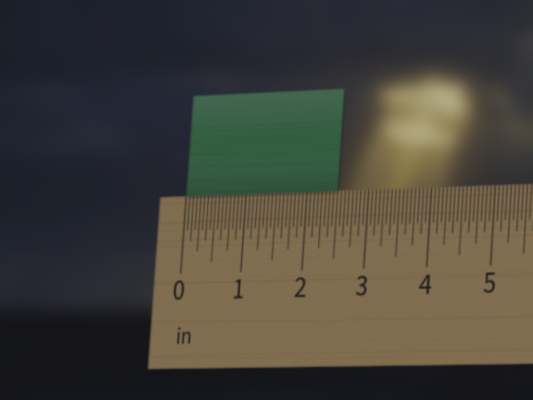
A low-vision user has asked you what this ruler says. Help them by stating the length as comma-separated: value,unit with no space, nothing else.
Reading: 2.5,in
